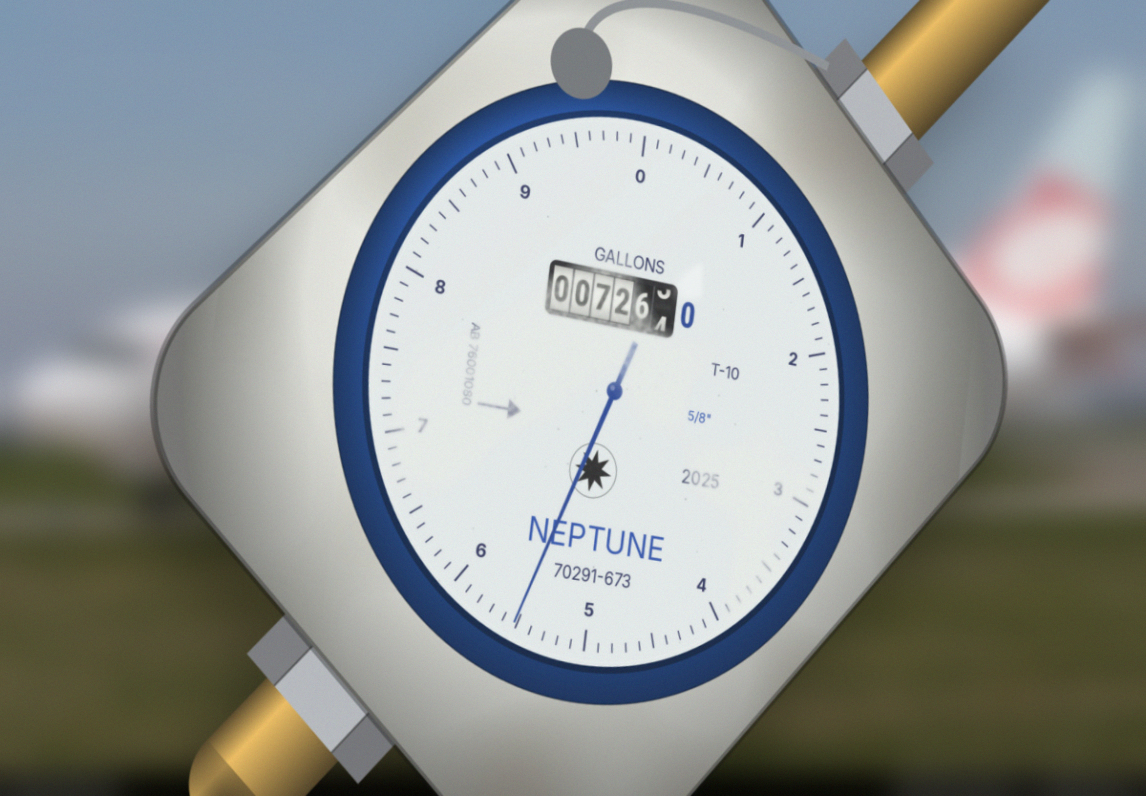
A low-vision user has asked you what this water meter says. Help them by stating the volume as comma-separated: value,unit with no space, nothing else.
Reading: 72635.5,gal
